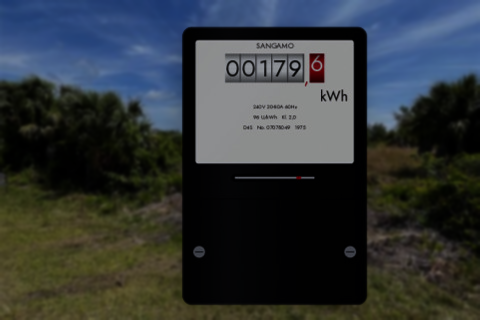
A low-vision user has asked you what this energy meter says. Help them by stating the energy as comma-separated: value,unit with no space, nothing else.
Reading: 179.6,kWh
